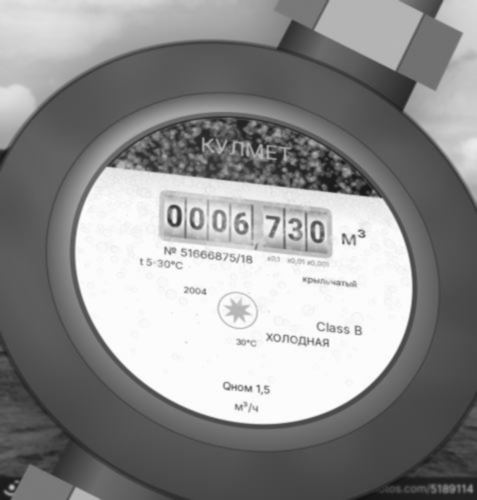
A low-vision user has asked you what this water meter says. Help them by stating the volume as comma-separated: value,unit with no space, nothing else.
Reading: 6.730,m³
